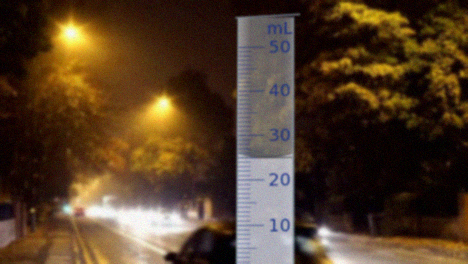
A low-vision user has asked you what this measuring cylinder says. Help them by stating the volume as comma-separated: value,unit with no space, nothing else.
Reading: 25,mL
